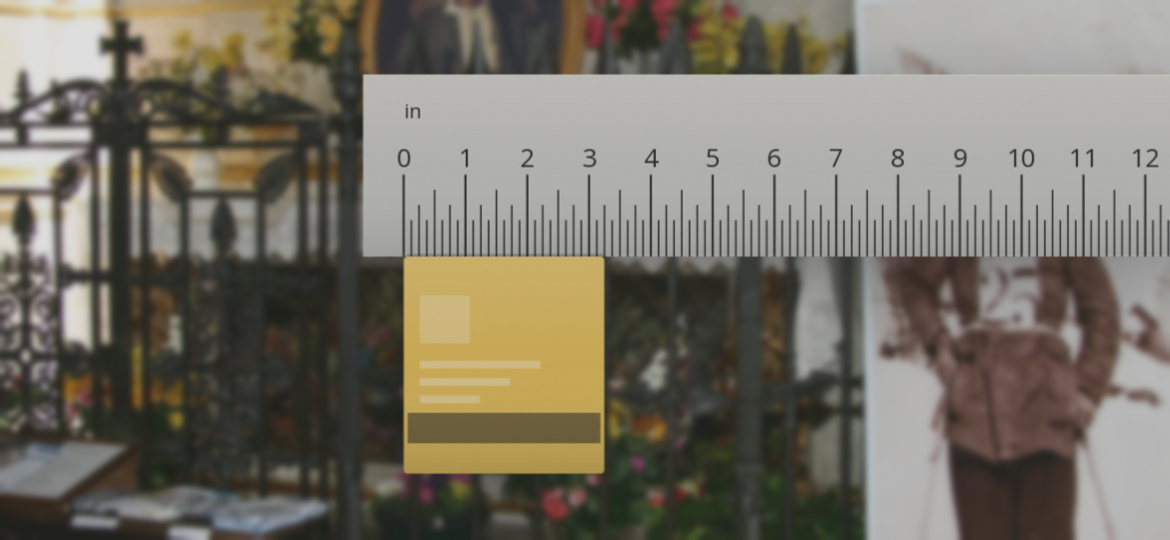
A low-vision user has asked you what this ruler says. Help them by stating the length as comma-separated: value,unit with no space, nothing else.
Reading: 3.25,in
